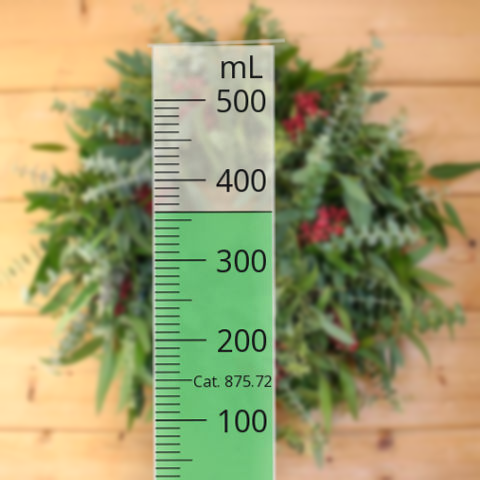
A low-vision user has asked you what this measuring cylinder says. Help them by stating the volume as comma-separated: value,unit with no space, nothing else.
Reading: 360,mL
